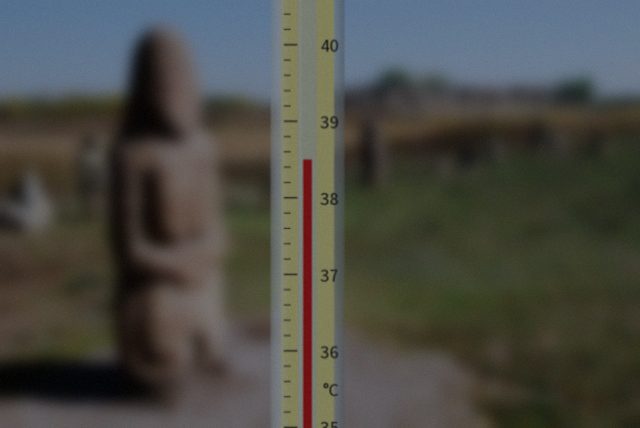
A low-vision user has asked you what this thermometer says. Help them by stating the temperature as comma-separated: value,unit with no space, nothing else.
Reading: 38.5,°C
